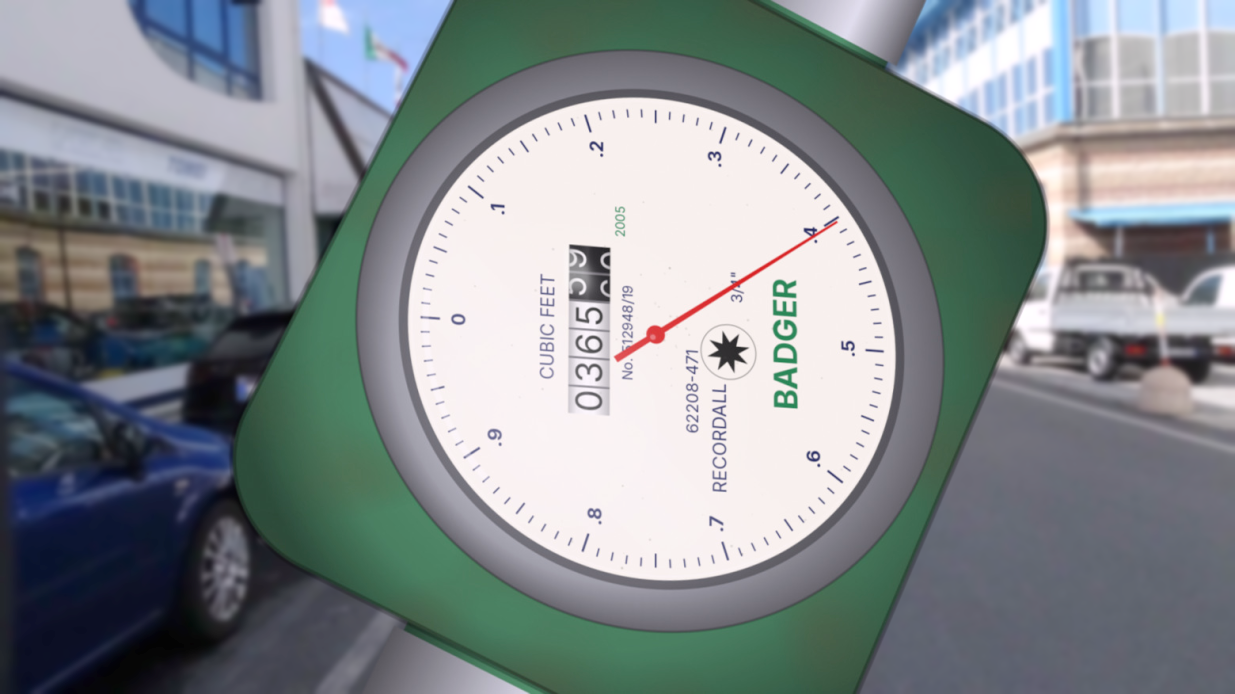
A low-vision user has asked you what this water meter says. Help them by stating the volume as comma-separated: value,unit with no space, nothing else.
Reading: 36559.40,ft³
